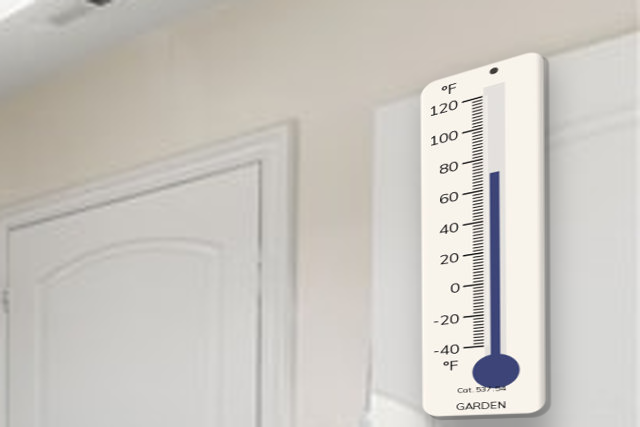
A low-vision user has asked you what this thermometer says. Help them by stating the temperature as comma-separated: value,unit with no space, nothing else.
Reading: 70,°F
